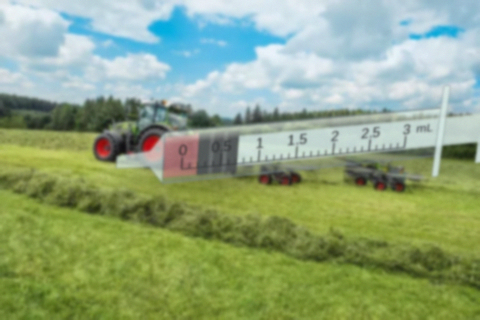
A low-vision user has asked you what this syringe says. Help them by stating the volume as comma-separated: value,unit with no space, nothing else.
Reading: 0.2,mL
